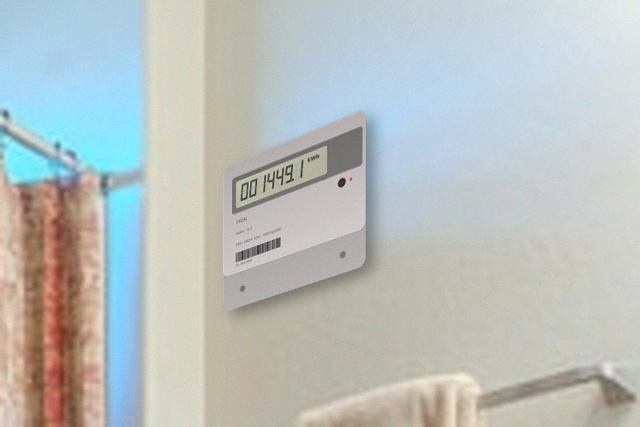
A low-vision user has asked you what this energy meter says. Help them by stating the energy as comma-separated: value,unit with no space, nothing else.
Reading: 1449.1,kWh
